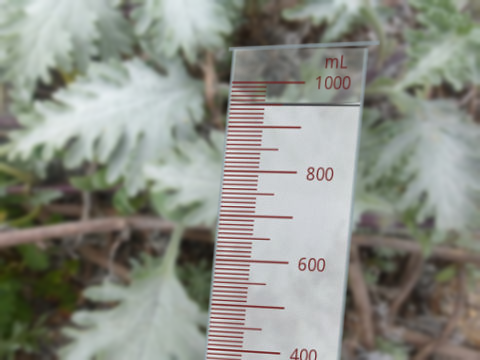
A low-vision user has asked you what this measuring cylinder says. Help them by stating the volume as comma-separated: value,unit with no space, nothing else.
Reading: 950,mL
